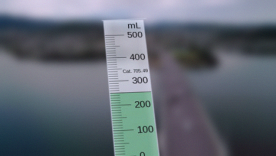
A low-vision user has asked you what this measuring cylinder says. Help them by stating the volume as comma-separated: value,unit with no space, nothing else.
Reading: 250,mL
